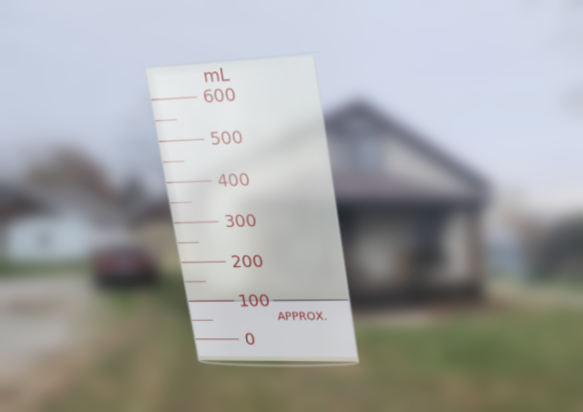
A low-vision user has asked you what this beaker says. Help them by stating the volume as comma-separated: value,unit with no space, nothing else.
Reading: 100,mL
